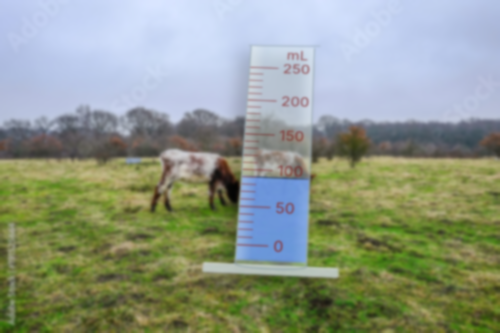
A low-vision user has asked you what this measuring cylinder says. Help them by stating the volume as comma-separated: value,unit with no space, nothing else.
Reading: 90,mL
